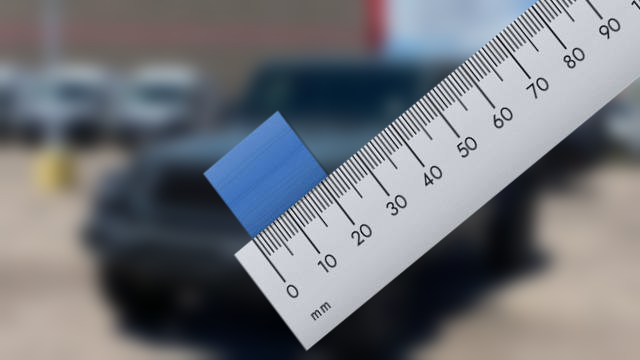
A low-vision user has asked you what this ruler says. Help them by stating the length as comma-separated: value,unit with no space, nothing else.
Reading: 22,mm
